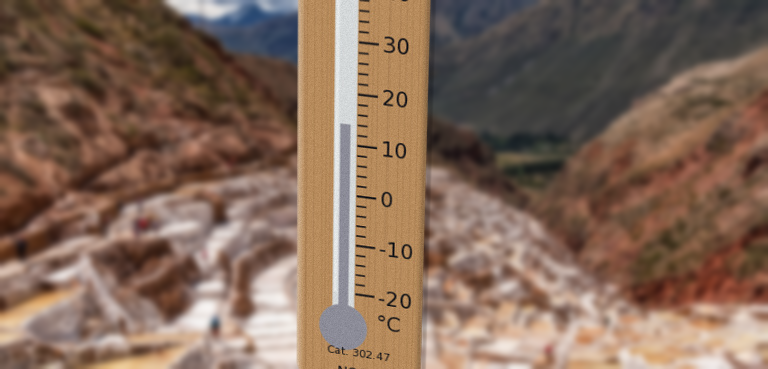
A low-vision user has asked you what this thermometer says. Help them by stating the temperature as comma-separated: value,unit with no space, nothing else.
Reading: 14,°C
